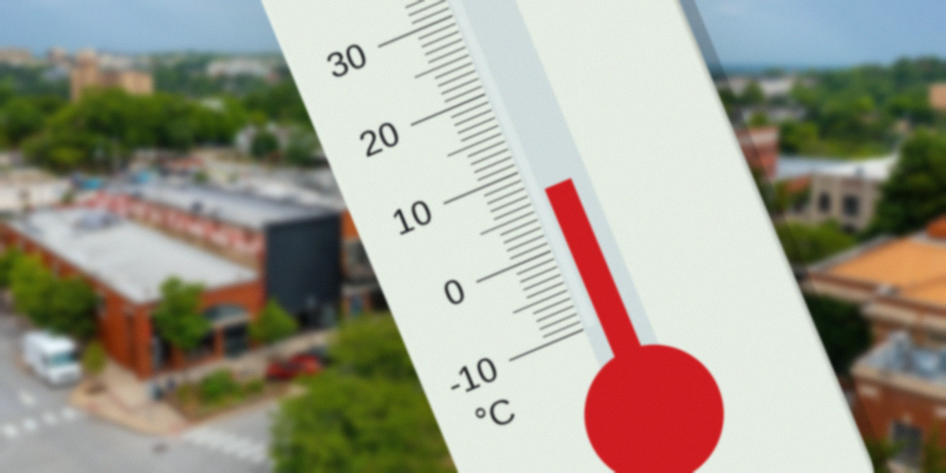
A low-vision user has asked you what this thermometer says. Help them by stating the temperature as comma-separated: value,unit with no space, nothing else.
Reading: 7,°C
